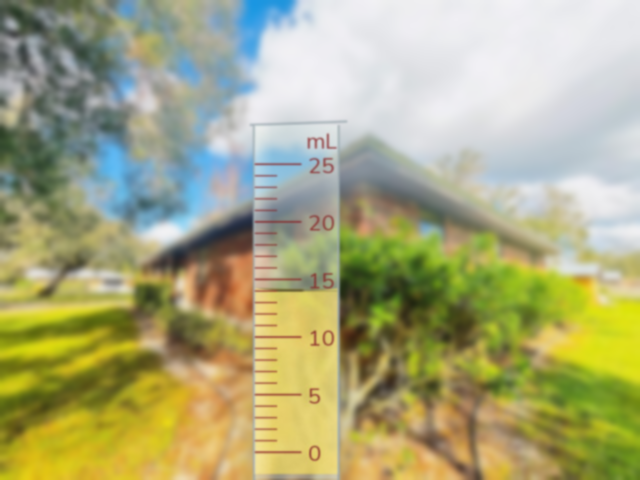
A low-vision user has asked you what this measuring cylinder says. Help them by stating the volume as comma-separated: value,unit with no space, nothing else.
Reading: 14,mL
